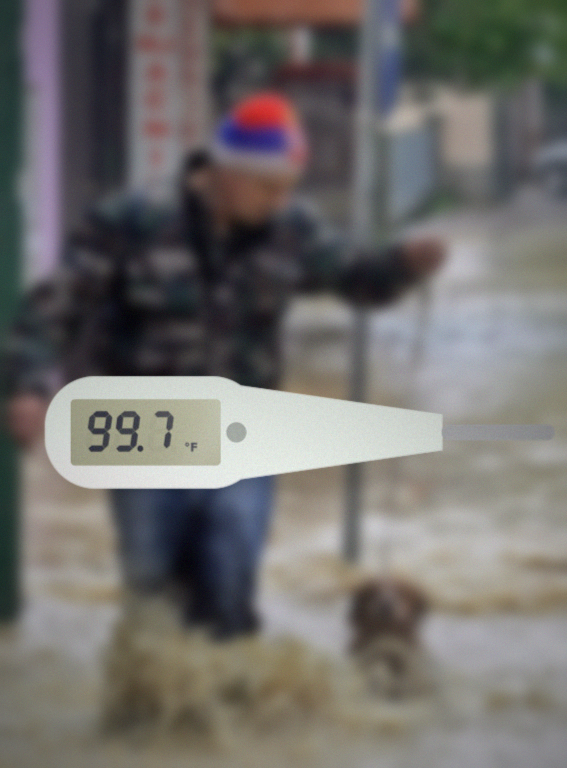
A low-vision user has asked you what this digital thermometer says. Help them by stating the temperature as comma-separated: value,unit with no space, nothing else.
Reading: 99.7,°F
